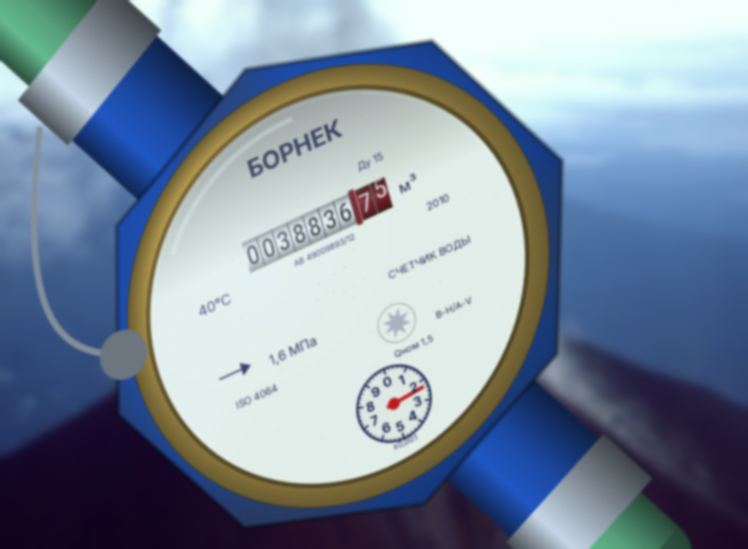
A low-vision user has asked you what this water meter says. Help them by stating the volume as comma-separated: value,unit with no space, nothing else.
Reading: 38836.752,m³
